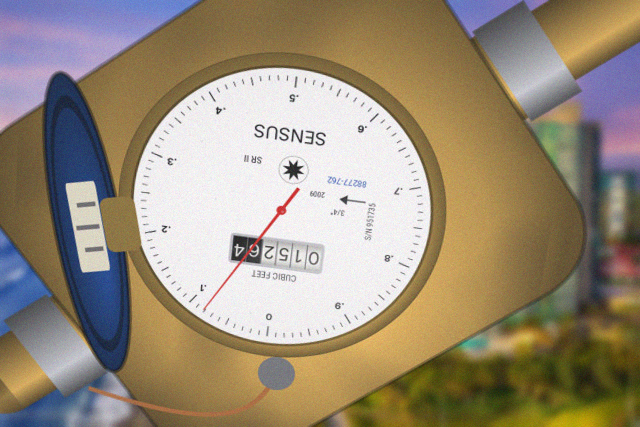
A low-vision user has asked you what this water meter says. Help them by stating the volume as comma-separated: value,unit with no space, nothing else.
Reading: 15264.08,ft³
